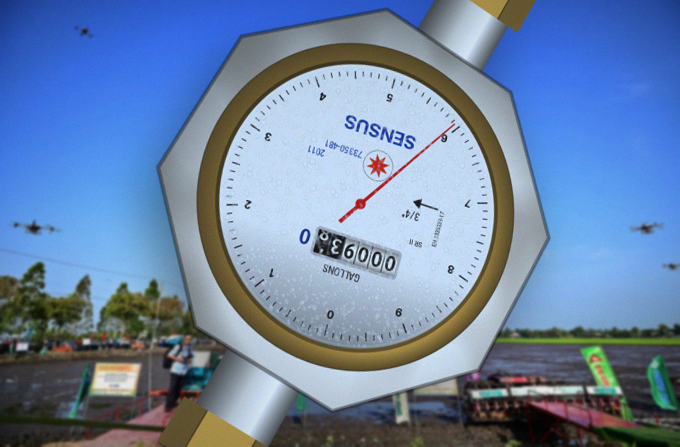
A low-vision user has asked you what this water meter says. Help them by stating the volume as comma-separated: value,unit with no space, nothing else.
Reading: 9375.9,gal
